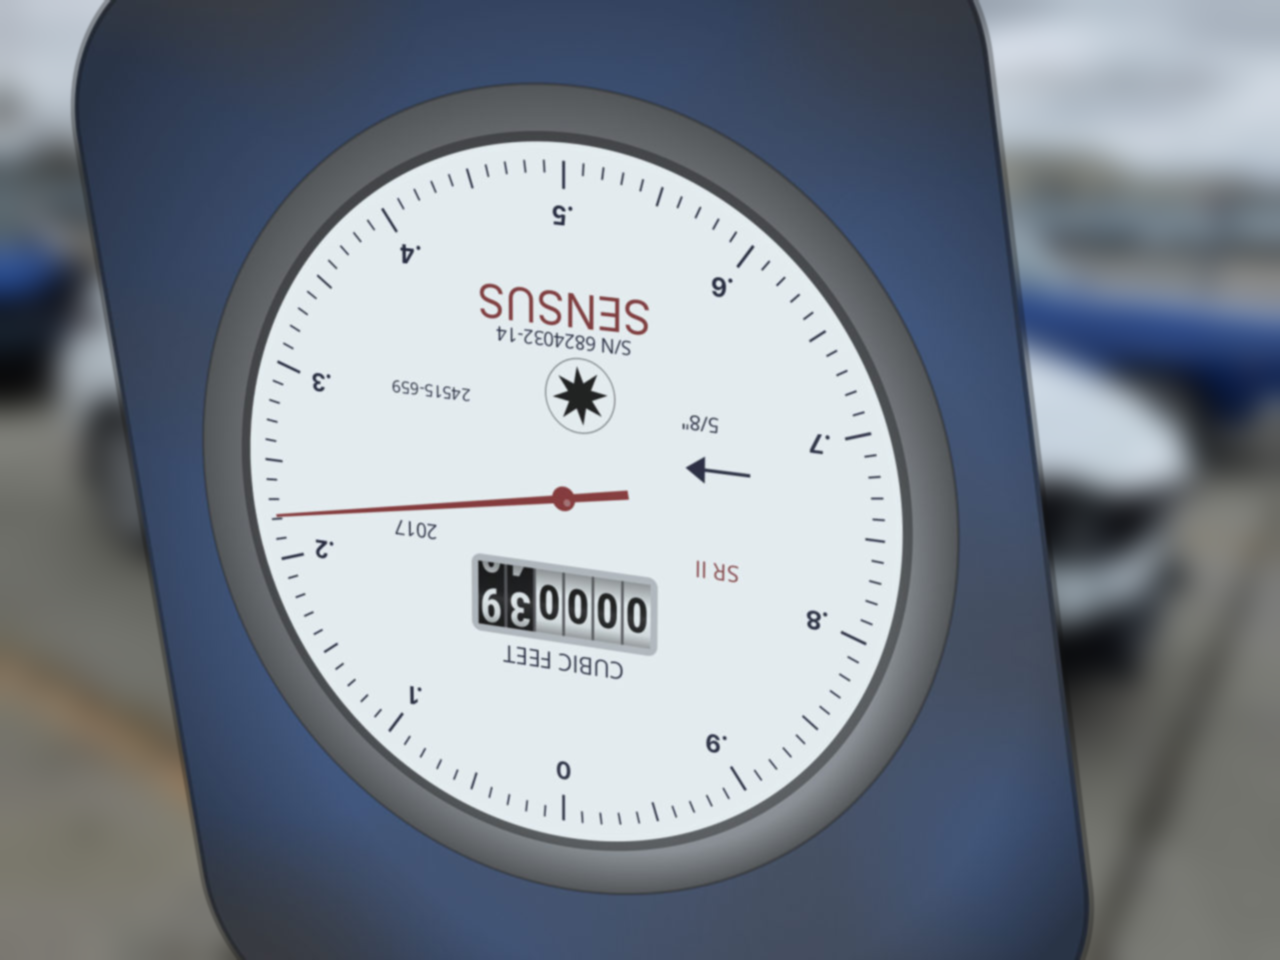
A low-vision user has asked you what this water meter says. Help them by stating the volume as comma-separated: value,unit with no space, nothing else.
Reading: 39.22,ft³
